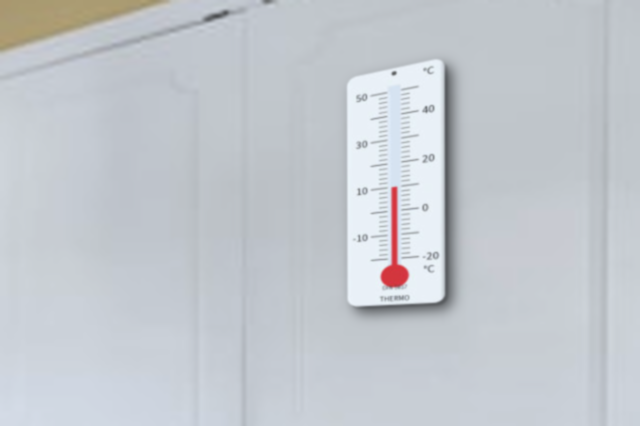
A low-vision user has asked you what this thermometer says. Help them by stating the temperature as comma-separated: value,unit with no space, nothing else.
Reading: 10,°C
